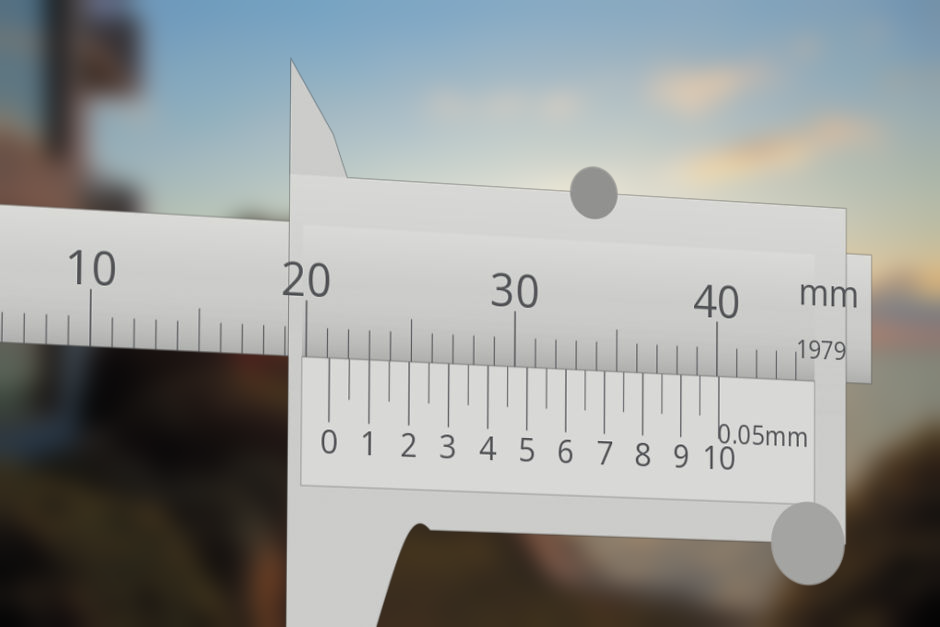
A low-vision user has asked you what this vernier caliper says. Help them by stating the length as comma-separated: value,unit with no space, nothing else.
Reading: 21.1,mm
